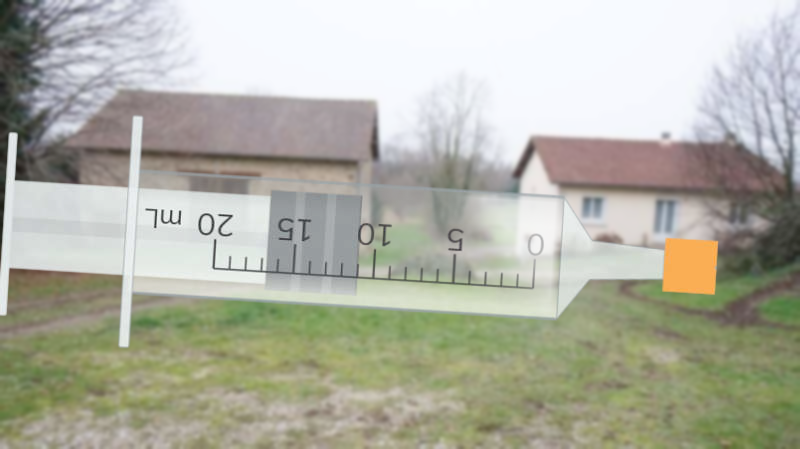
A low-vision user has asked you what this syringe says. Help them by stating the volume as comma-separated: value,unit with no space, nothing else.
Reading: 11,mL
